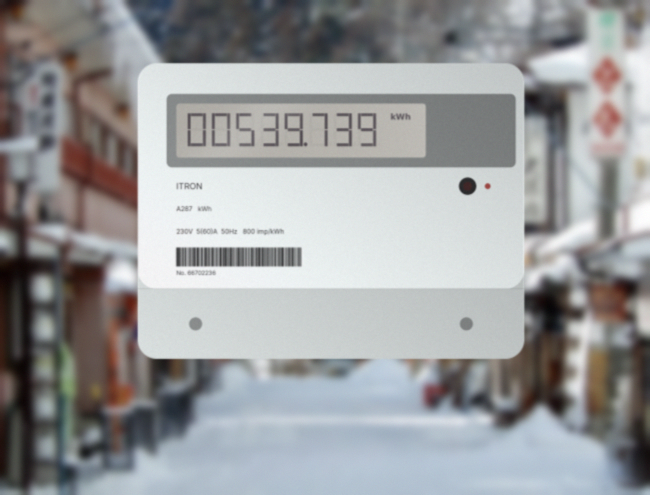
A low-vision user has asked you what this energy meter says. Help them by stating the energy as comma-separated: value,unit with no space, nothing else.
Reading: 539.739,kWh
